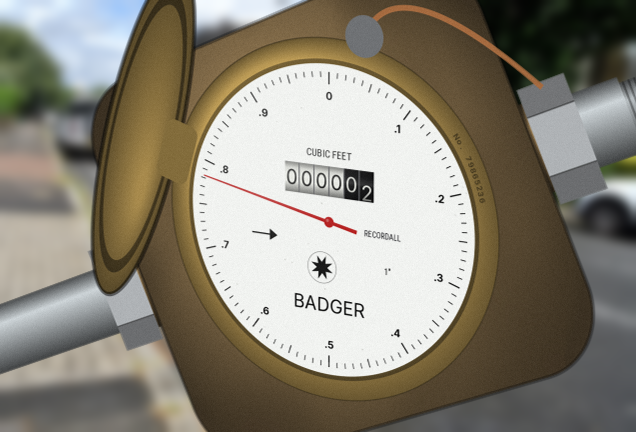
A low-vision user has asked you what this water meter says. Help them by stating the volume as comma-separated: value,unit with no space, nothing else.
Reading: 1.78,ft³
